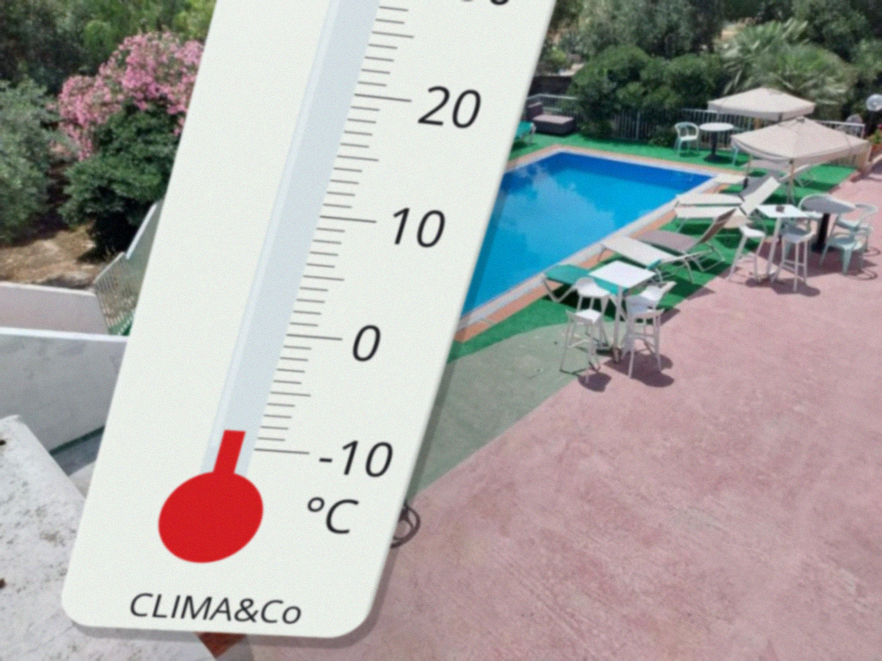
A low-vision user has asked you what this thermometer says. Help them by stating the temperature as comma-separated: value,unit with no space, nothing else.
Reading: -8.5,°C
